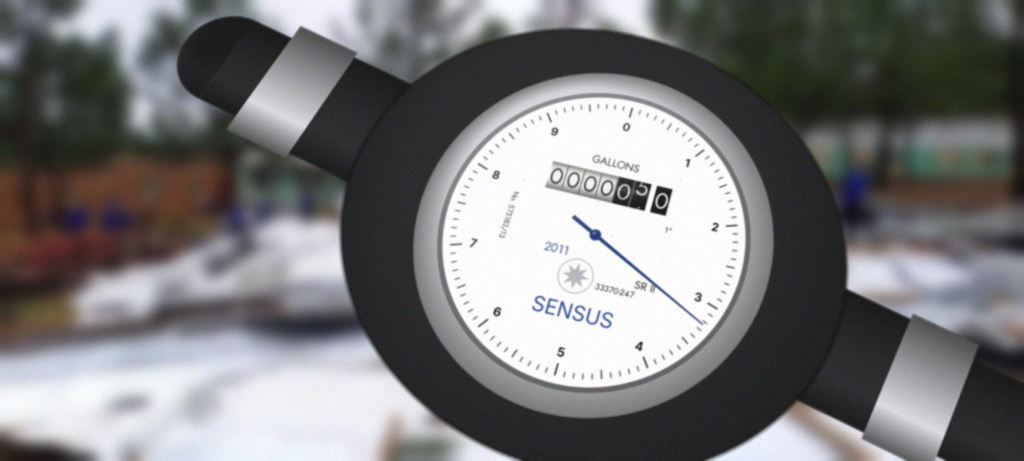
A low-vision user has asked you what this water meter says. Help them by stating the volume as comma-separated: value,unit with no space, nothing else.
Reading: 53.2,gal
